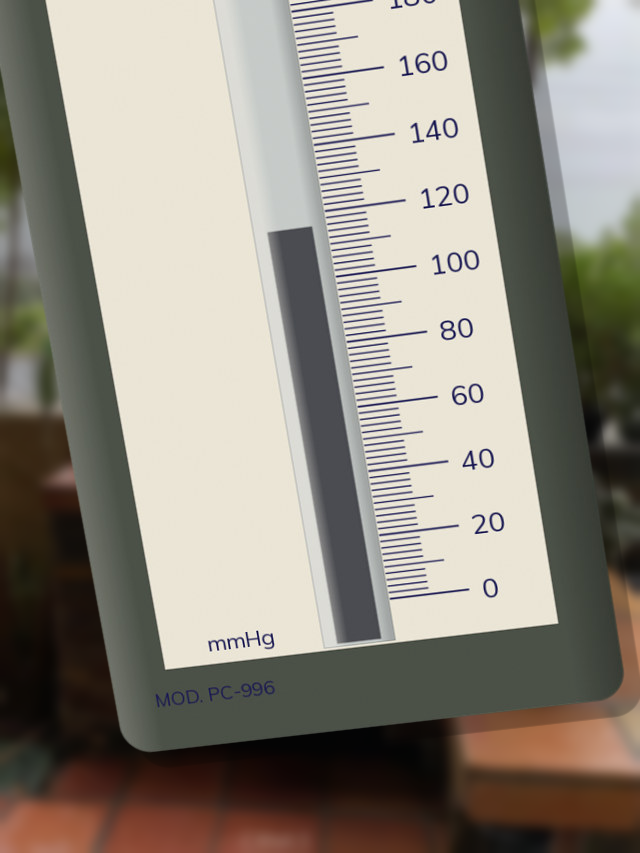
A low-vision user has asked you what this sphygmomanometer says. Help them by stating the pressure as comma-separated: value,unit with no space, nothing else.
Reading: 116,mmHg
